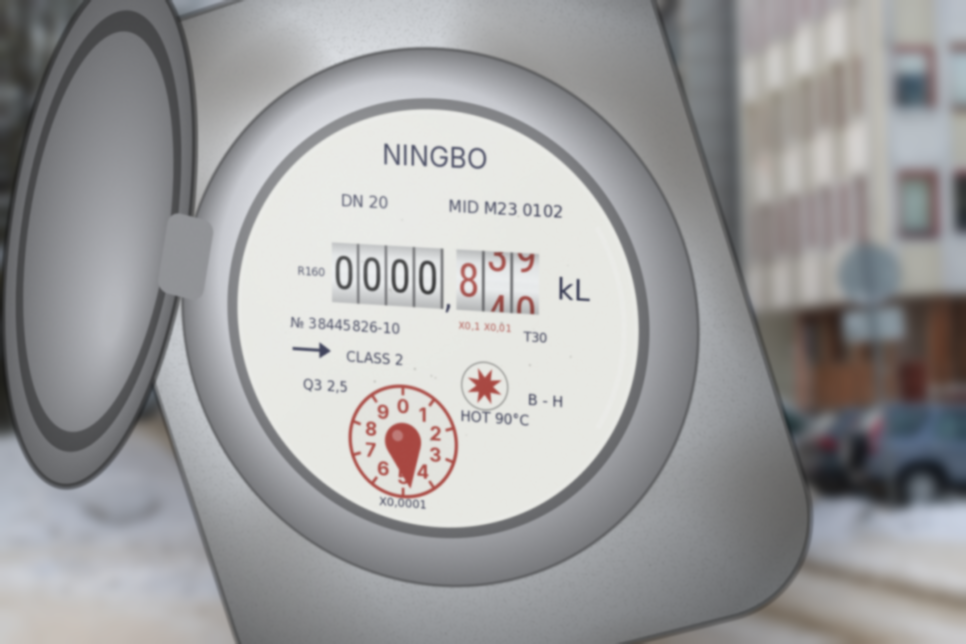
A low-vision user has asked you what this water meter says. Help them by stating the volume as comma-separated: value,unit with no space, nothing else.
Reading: 0.8394,kL
